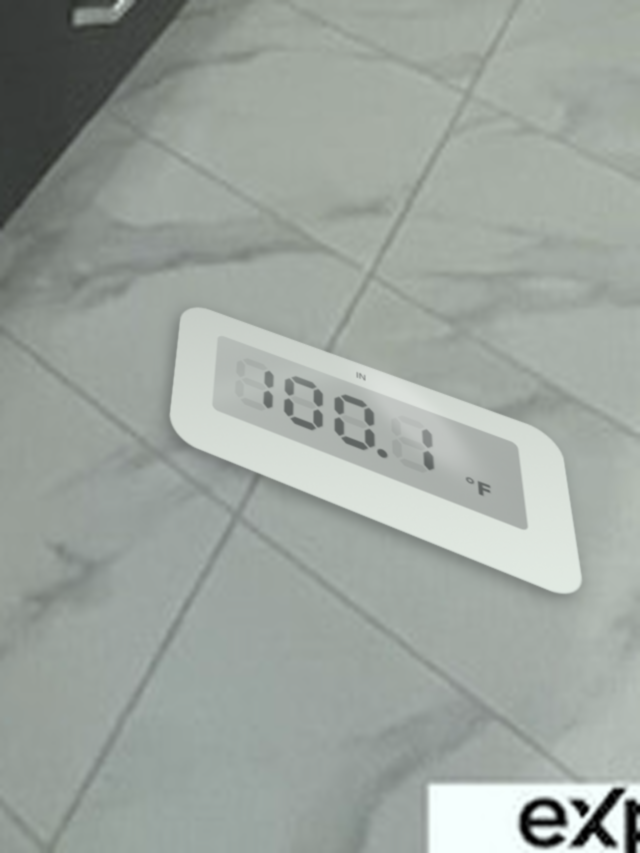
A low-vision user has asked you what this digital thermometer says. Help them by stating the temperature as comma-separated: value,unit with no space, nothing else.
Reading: 100.1,°F
